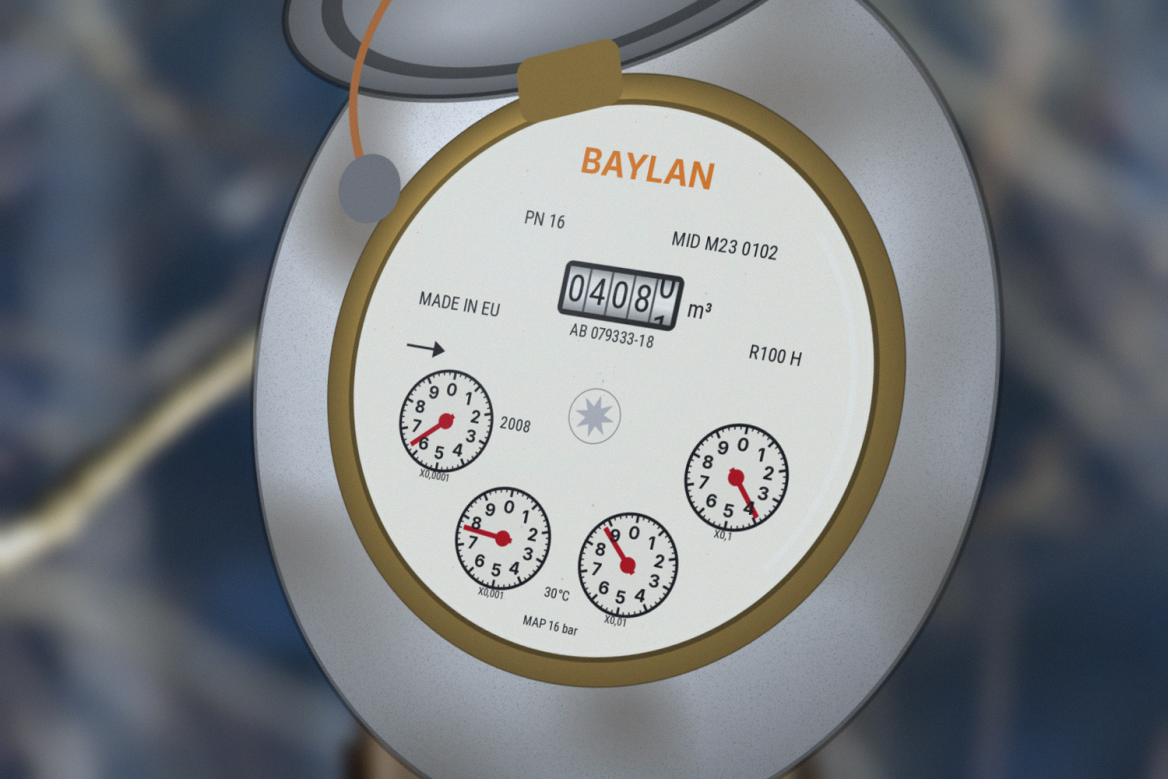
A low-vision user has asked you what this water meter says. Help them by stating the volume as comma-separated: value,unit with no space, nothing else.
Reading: 4080.3876,m³
